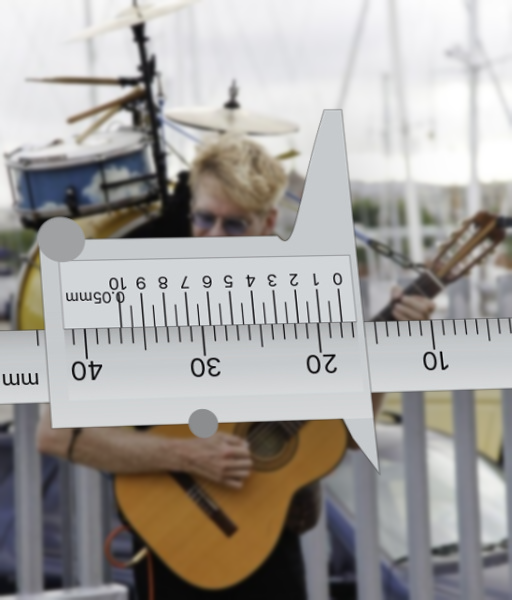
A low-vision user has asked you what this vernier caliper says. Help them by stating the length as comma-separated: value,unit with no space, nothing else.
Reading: 17.9,mm
